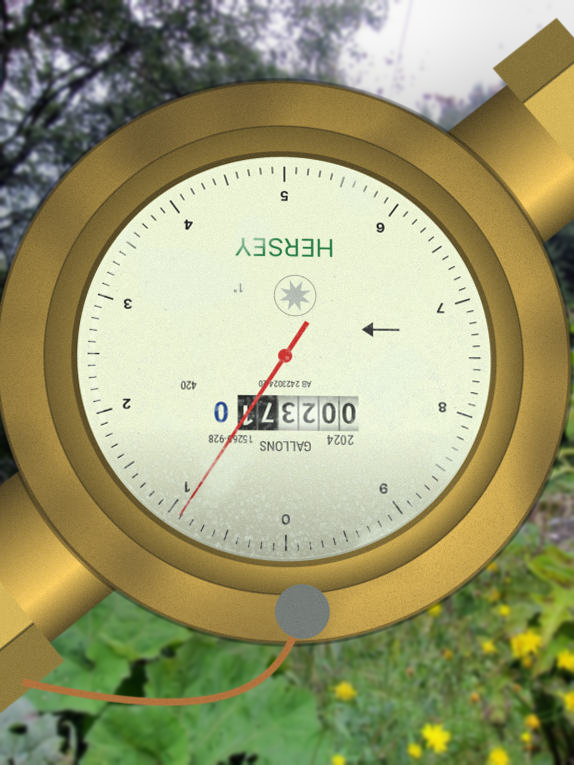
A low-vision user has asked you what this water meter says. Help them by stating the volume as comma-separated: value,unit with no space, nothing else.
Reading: 23710.9,gal
